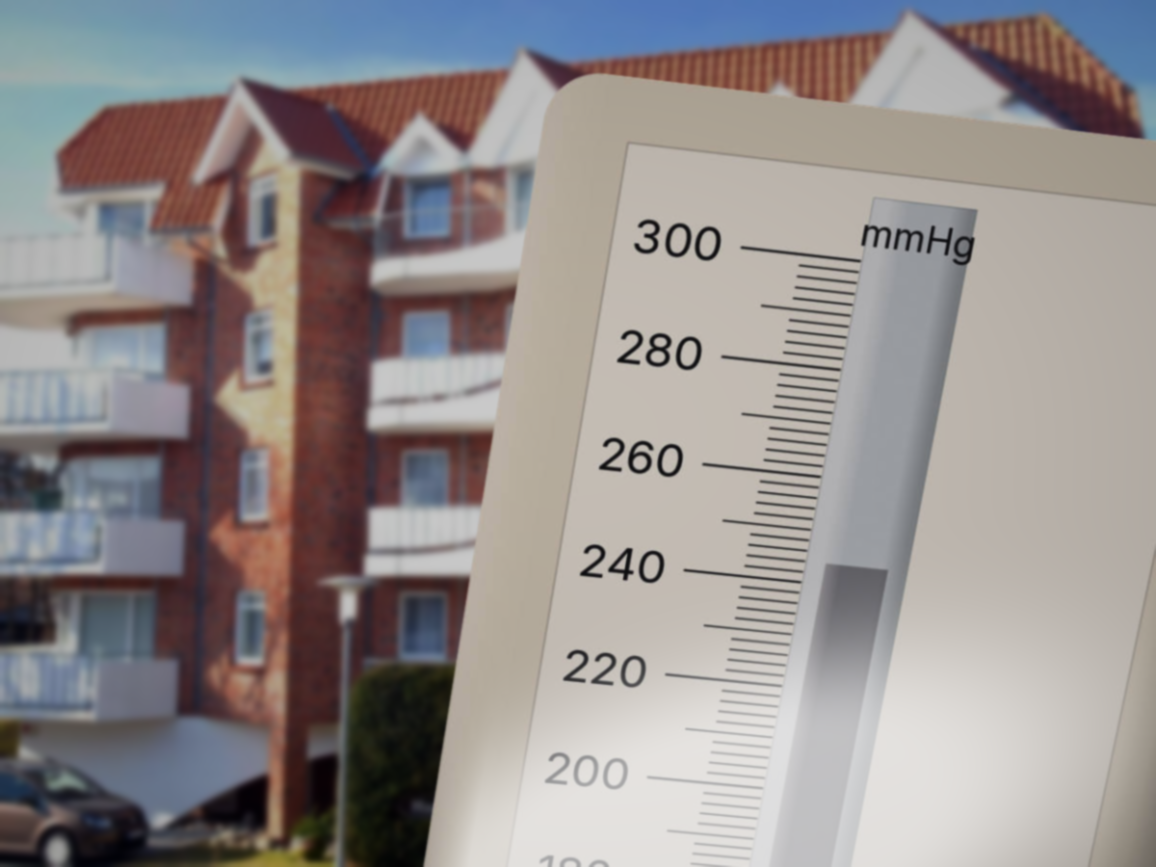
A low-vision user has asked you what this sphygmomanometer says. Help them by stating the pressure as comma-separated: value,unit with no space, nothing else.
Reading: 244,mmHg
